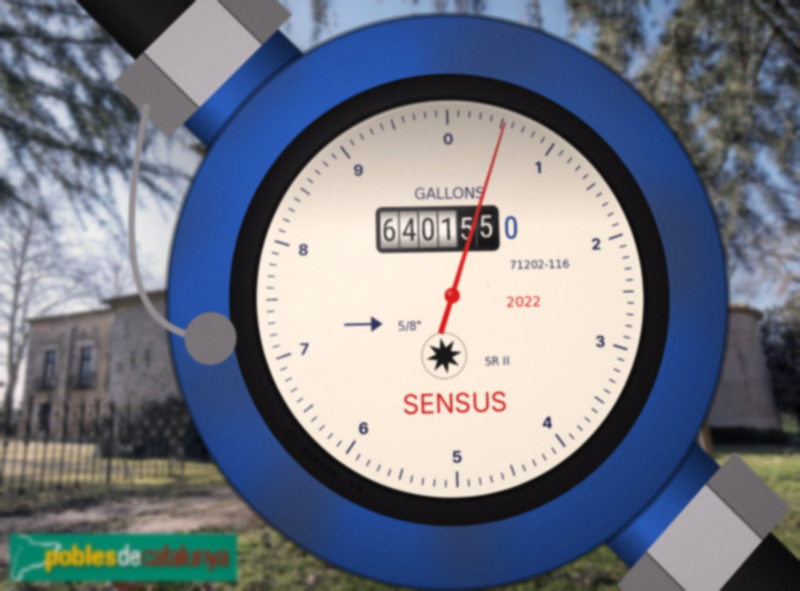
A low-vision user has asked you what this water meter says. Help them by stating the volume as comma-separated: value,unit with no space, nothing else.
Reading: 6401550.5,gal
